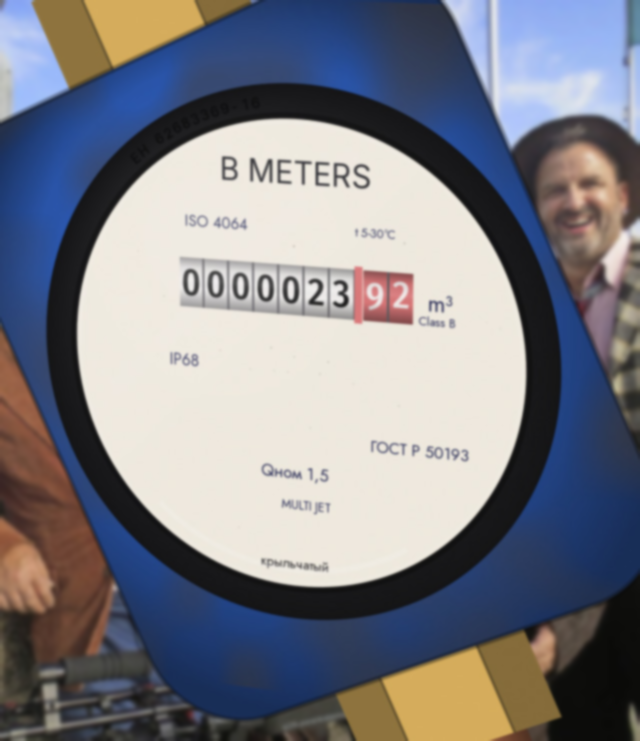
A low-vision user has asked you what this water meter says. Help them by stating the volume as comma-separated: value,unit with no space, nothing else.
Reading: 23.92,m³
